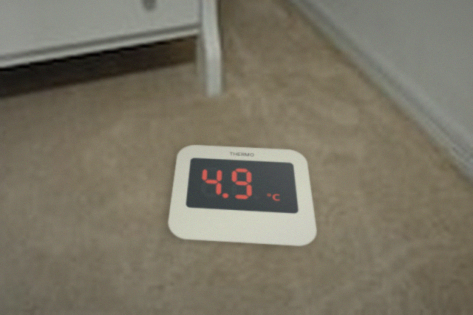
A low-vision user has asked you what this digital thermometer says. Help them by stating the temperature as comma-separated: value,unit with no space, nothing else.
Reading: 4.9,°C
